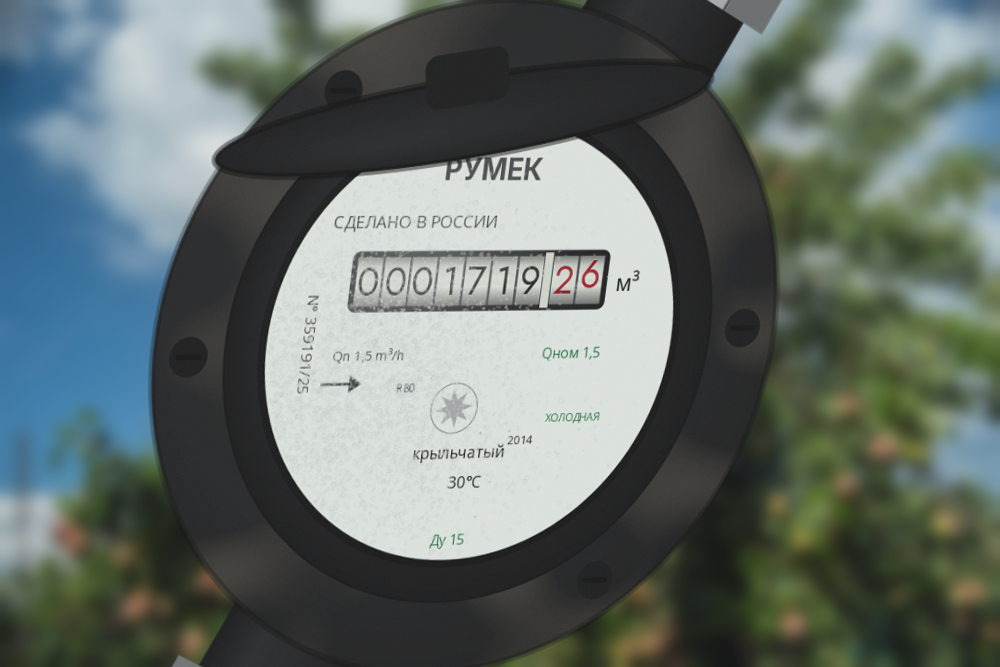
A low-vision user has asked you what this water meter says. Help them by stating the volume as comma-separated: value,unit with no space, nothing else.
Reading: 1719.26,m³
